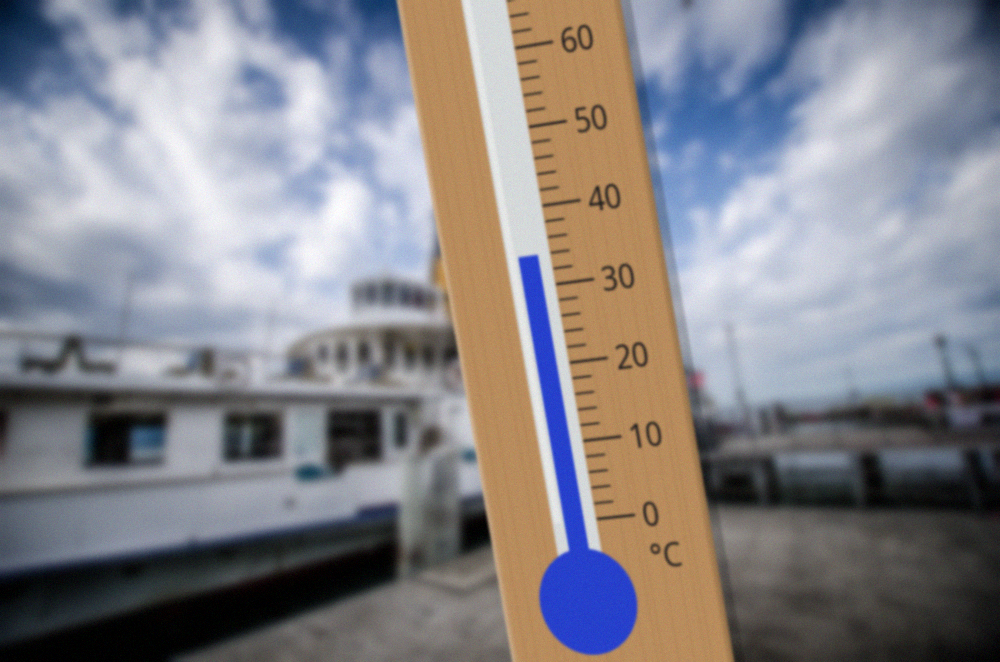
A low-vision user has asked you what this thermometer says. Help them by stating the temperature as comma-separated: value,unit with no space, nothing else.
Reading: 34,°C
